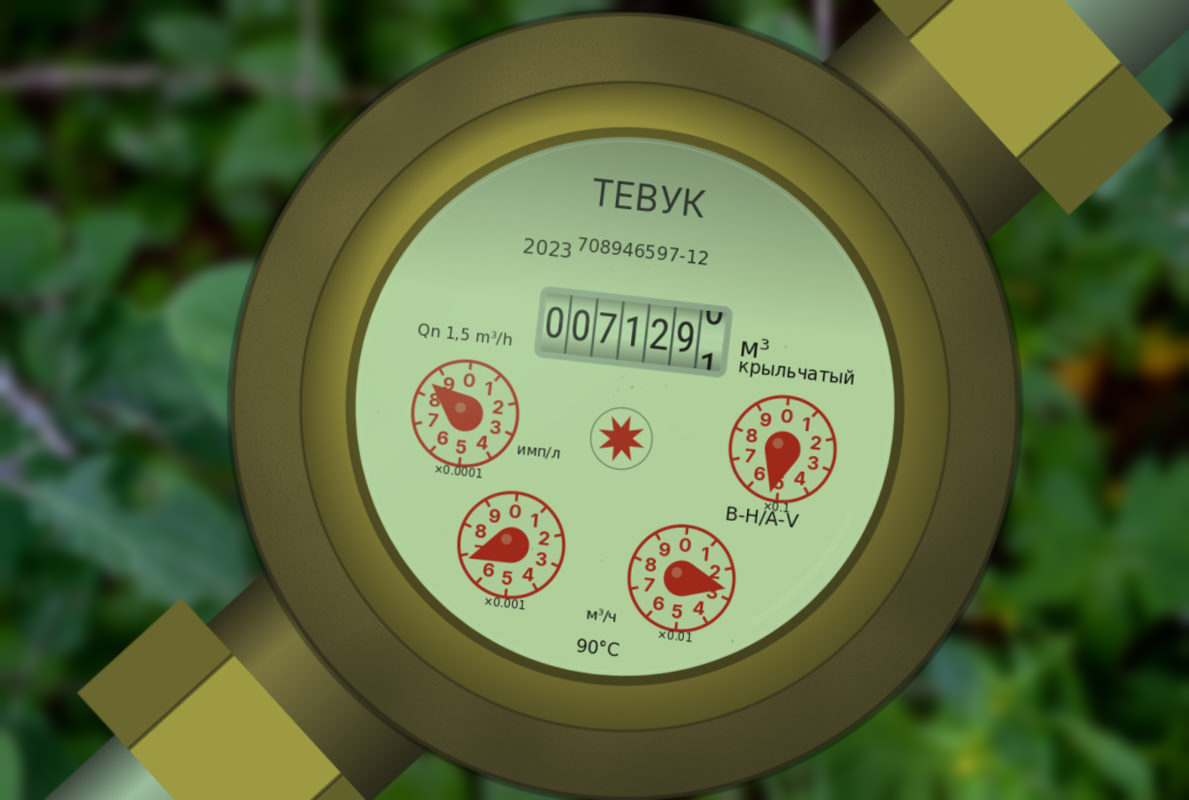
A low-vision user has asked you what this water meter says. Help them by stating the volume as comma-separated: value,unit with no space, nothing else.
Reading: 71290.5268,m³
